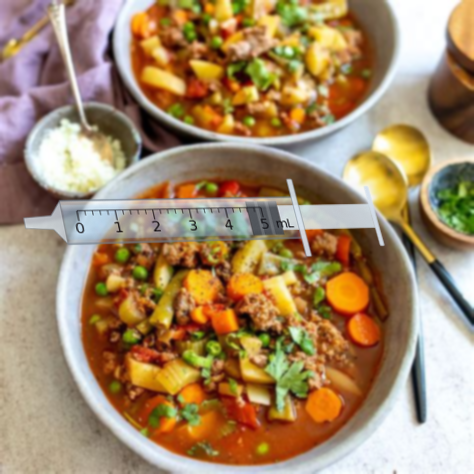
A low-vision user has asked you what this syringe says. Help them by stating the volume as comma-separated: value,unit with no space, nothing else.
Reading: 4.6,mL
